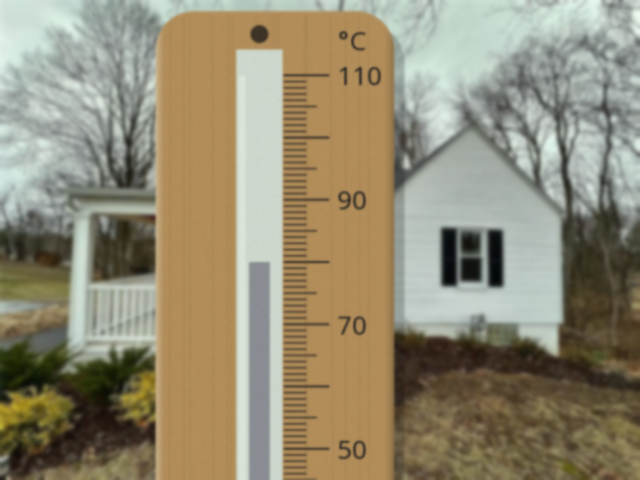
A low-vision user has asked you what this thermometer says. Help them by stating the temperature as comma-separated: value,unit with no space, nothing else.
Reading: 80,°C
